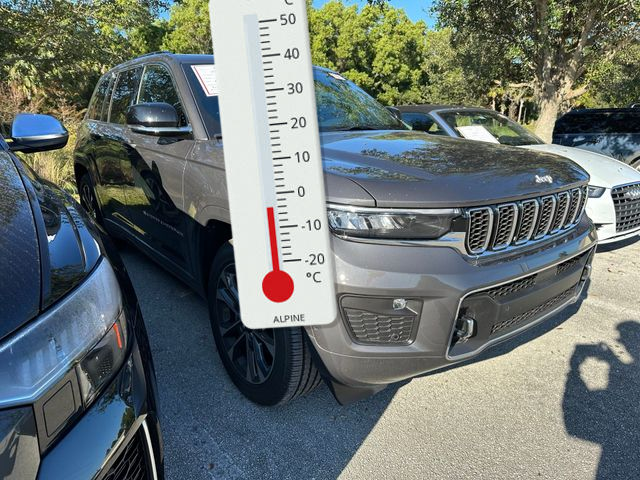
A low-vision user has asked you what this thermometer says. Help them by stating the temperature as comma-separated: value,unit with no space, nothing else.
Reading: -4,°C
